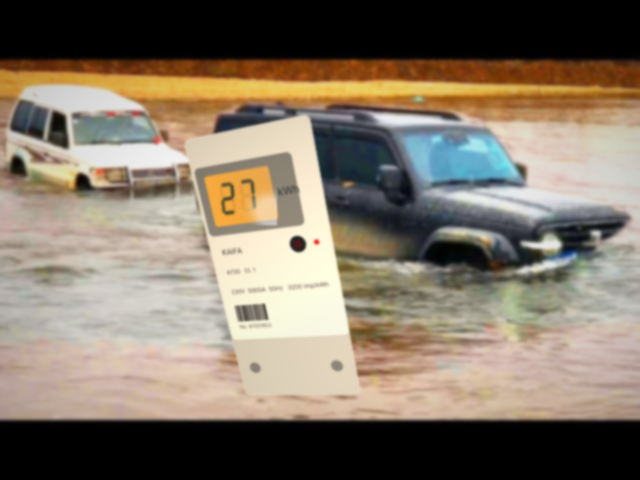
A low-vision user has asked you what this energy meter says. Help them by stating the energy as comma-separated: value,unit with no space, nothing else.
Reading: 27,kWh
